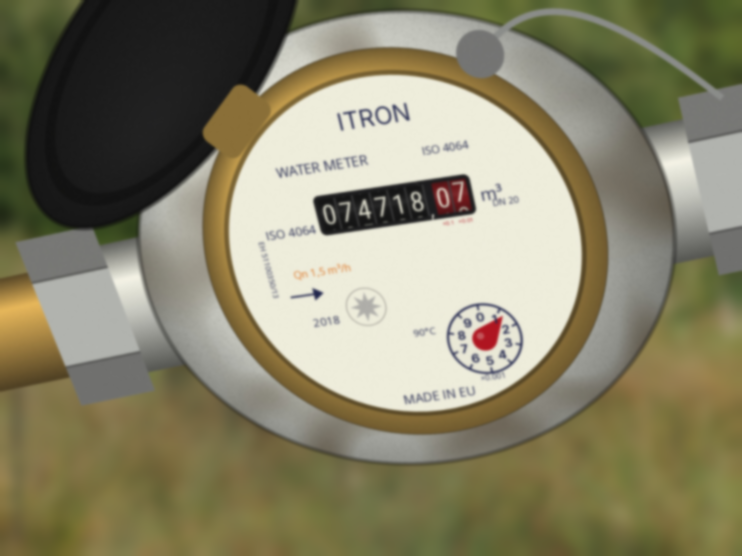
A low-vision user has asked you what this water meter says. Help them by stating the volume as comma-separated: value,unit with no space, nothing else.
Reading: 74718.071,m³
